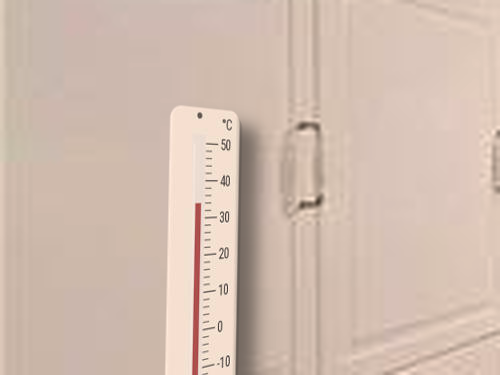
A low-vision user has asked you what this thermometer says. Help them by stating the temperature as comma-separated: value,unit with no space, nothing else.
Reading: 34,°C
